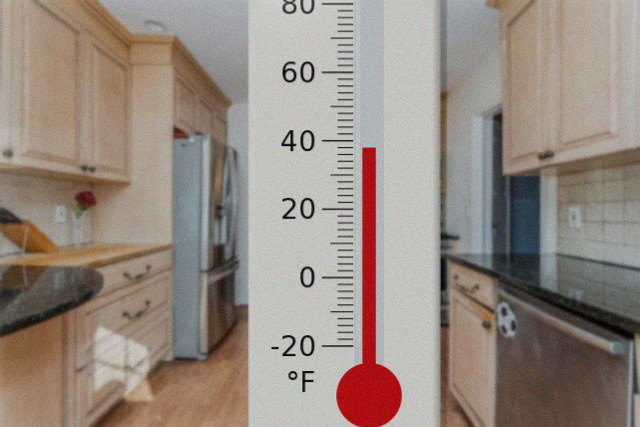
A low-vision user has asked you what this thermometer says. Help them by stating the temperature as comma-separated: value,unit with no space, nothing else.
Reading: 38,°F
